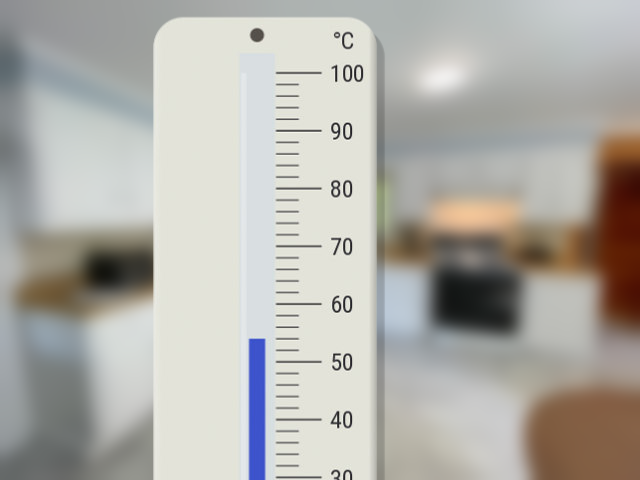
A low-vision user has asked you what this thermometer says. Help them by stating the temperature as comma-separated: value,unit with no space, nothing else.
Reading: 54,°C
